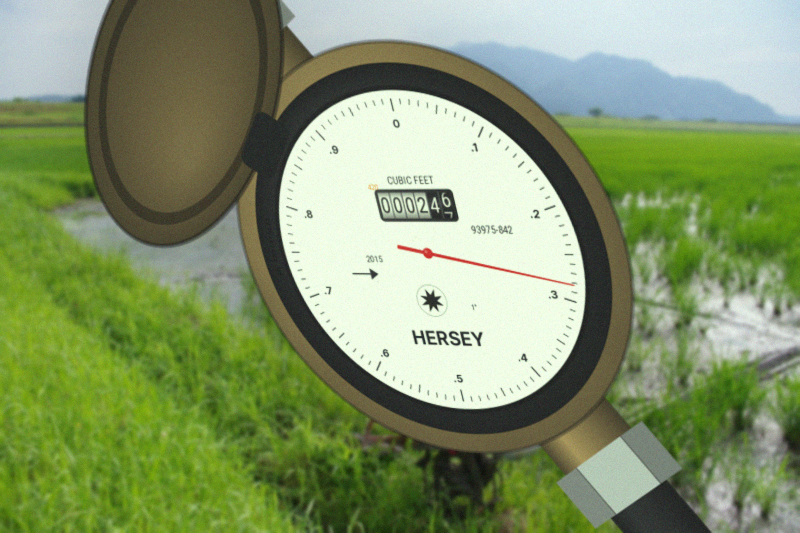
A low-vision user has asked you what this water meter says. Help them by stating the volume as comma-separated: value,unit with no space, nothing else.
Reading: 246.28,ft³
